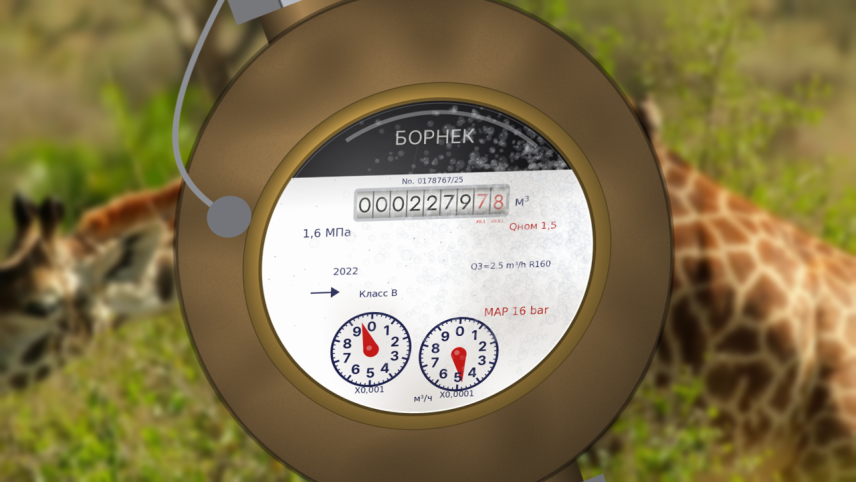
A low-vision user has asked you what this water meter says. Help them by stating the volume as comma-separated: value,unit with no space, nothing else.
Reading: 2279.7794,m³
